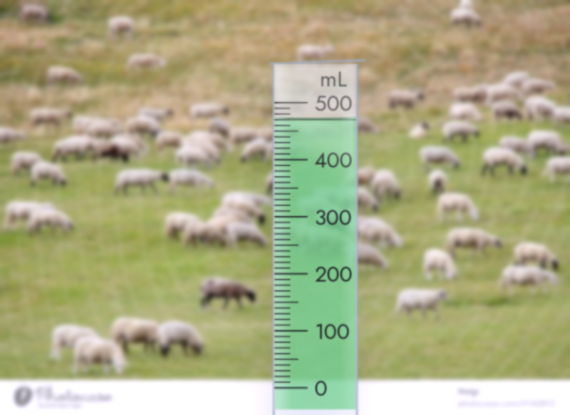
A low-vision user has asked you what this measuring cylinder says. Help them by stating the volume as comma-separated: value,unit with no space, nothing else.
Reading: 470,mL
